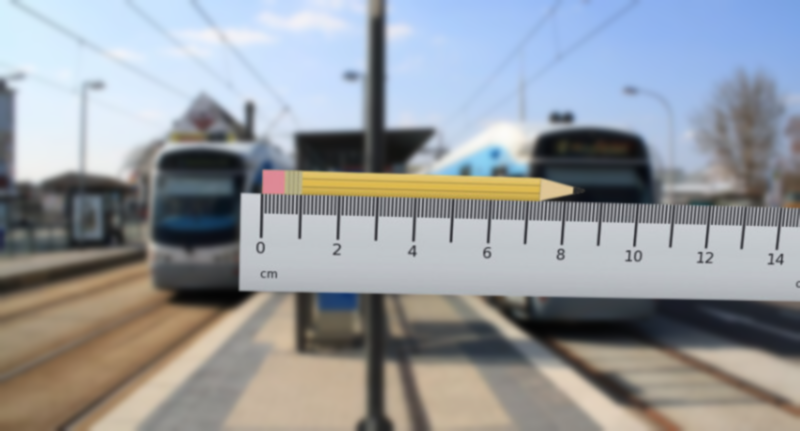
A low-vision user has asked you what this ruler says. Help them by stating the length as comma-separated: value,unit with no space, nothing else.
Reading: 8.5,cm
